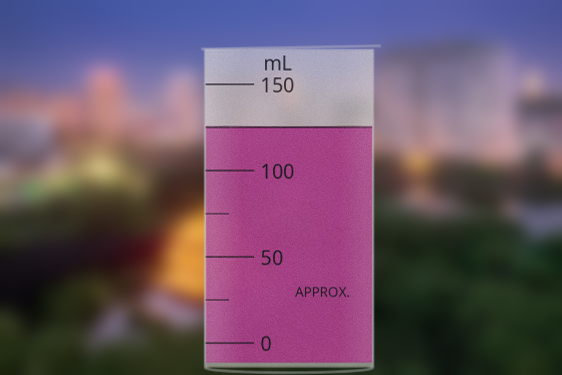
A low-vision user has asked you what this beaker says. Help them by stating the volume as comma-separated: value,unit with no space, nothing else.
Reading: 125,mL
